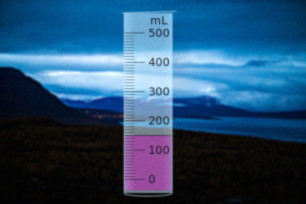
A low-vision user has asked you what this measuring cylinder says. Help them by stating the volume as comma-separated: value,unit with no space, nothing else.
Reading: 150,mL
